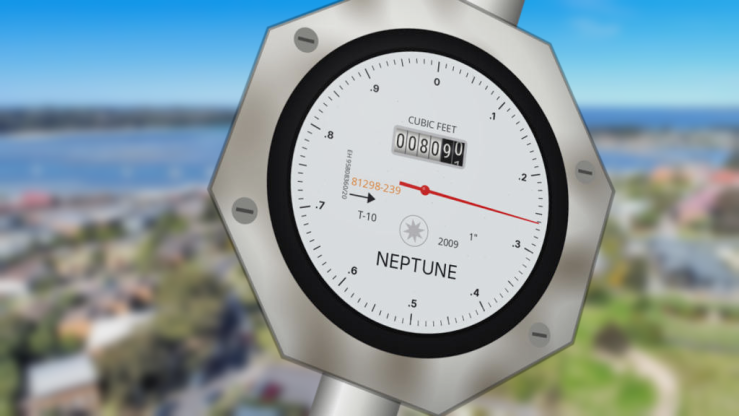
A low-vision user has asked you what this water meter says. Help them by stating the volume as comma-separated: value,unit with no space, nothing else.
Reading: 8090.26,ft³
